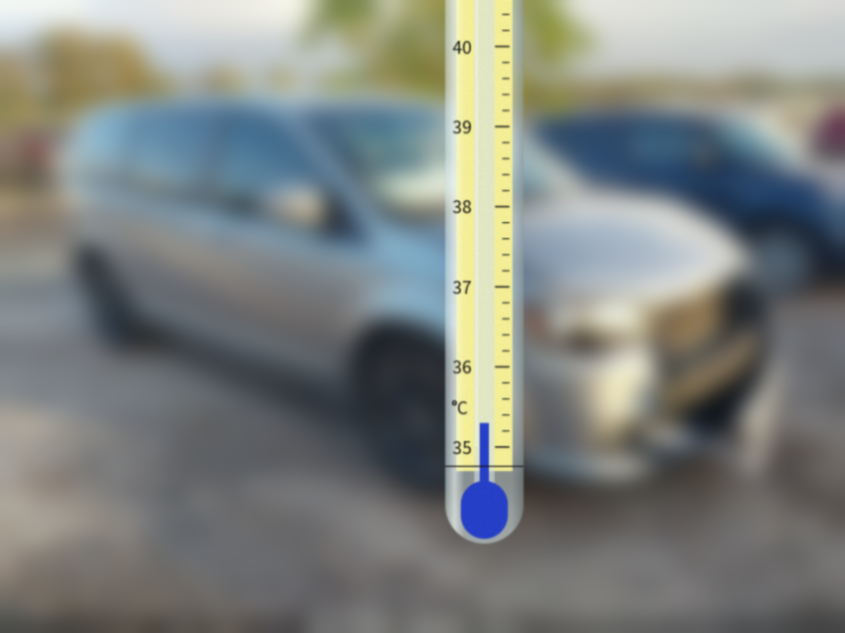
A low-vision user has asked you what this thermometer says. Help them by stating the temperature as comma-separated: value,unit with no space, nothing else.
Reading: 35.3,°C
